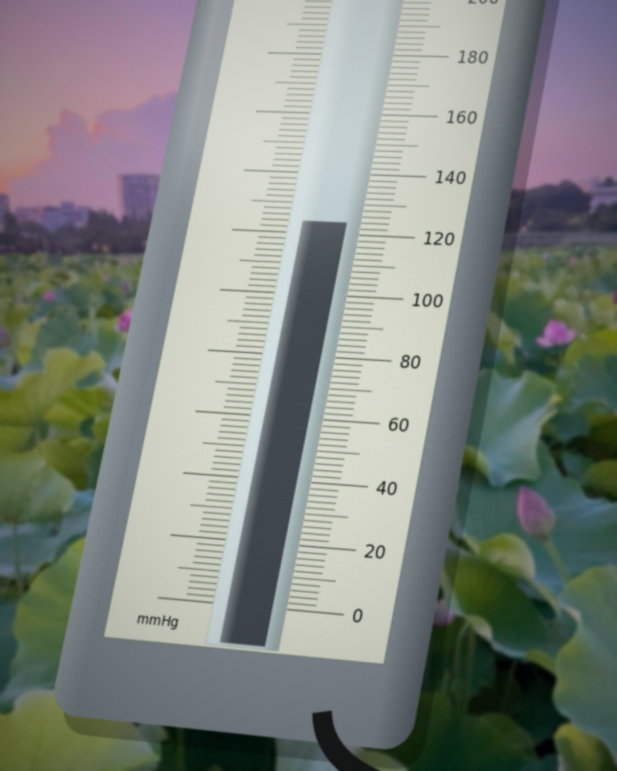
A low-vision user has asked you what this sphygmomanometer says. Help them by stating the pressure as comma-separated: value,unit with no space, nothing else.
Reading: 124,mmHg
